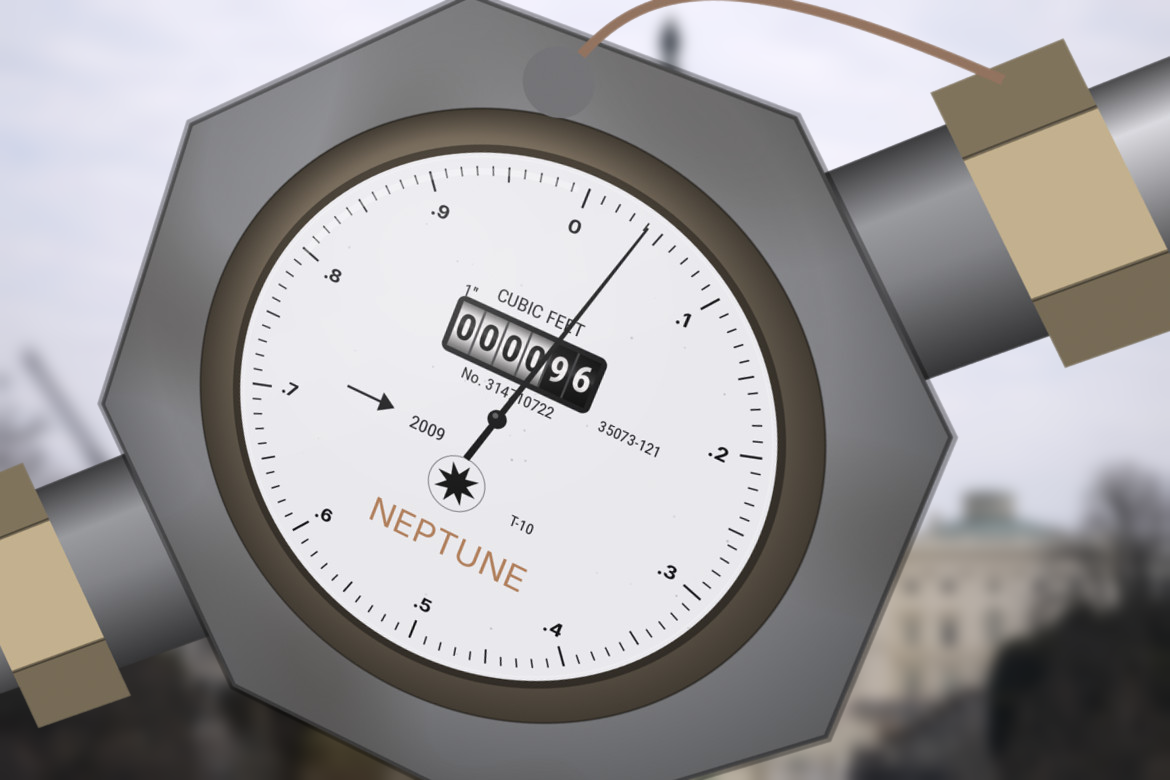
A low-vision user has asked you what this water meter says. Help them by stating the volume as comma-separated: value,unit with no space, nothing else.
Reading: 96.04,ft³
